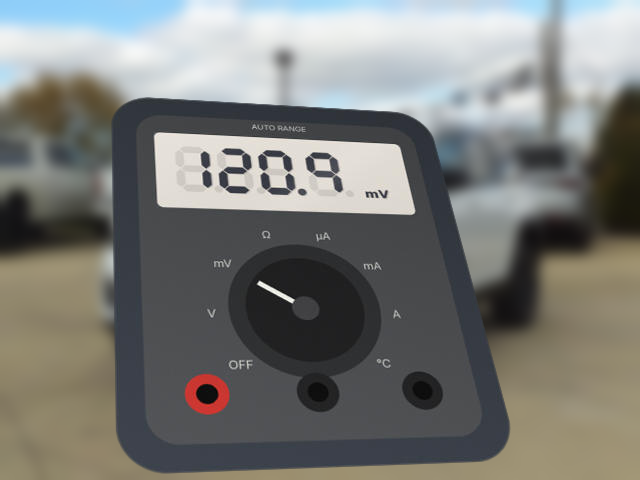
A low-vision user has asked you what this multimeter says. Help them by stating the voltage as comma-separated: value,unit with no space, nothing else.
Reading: 120.9,mV
